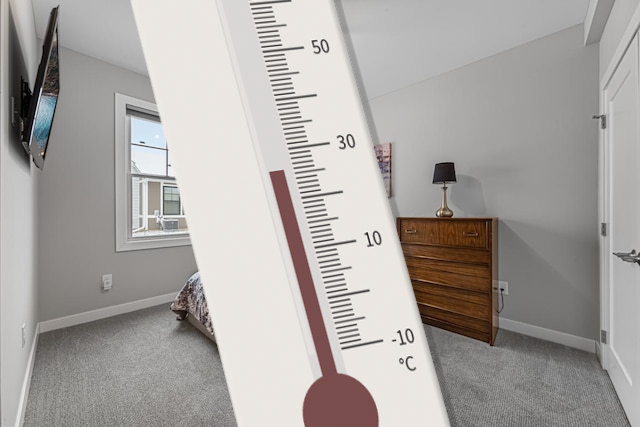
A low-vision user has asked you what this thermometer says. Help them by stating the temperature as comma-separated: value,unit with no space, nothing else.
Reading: 26,°C
